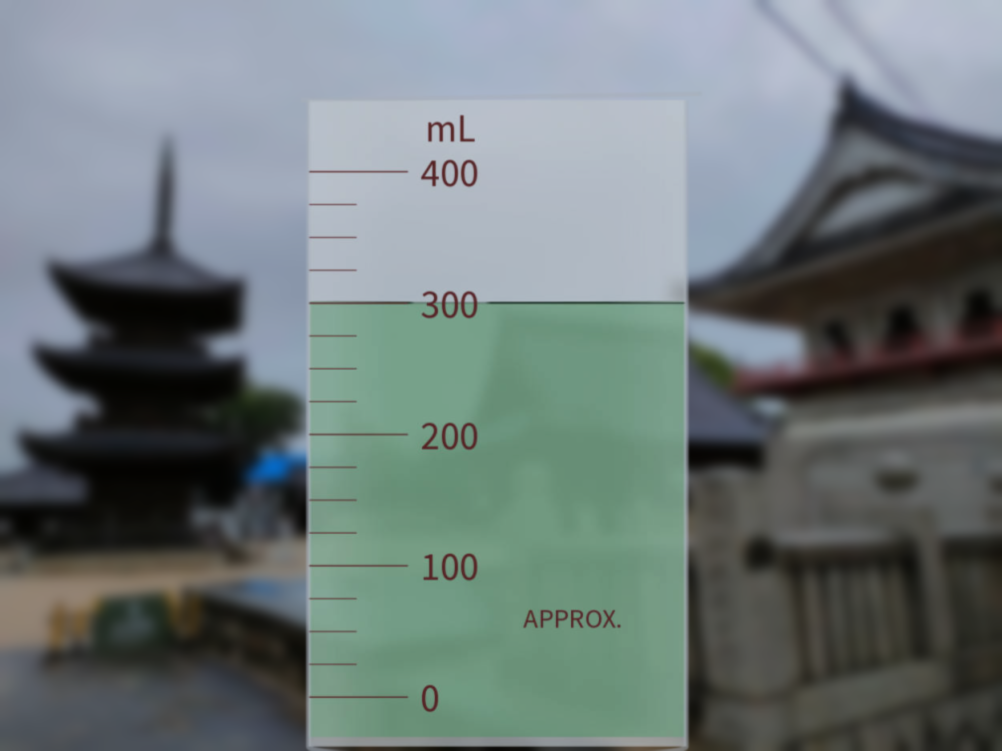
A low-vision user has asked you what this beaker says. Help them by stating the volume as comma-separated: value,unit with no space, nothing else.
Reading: 300,mL
